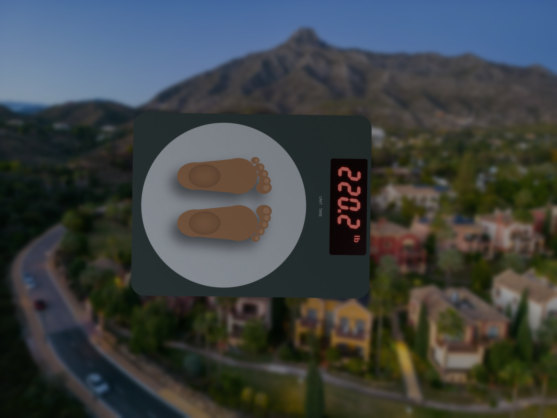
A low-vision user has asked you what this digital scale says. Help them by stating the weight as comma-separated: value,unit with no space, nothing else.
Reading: 220.2,lb
